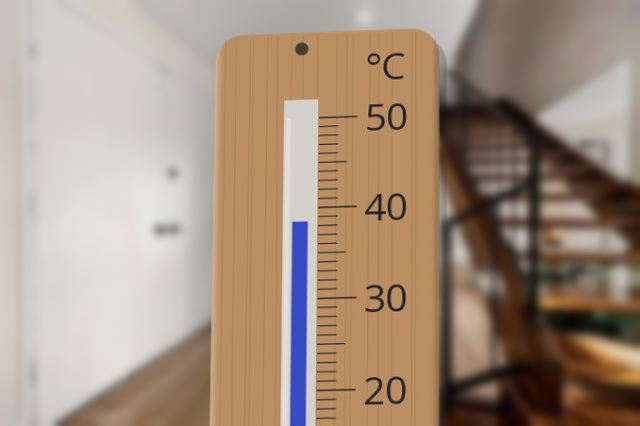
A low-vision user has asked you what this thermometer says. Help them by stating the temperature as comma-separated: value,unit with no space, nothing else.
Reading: 38.5,°C
